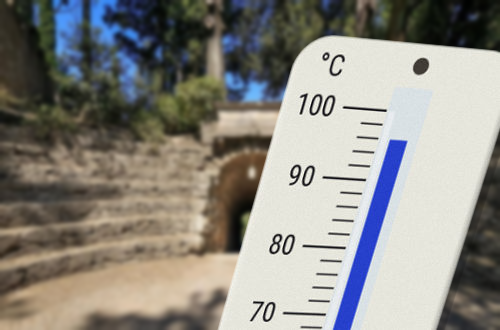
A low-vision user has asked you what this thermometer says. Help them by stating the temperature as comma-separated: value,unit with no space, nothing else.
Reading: 96,°C
